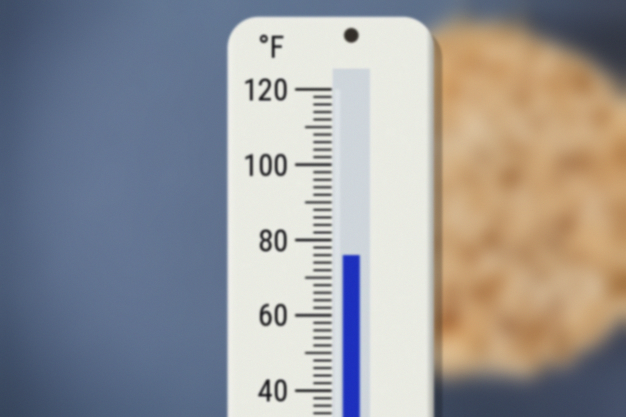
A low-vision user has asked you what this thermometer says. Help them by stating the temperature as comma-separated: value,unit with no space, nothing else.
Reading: 76,°F
